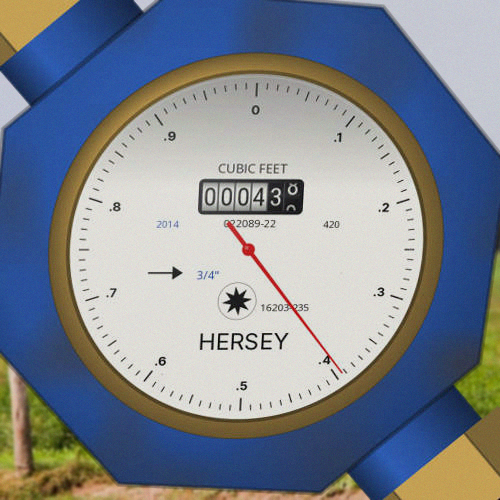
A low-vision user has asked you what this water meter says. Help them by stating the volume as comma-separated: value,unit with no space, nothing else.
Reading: 438.39,ft³
